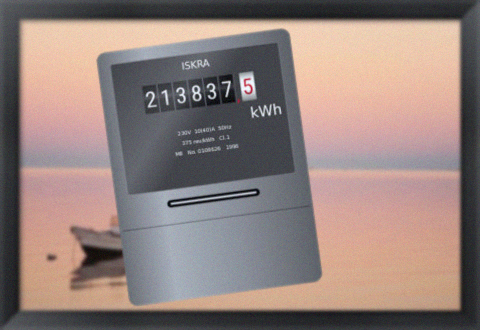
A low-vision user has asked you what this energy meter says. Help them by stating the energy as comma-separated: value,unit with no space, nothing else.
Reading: 213837.5,kWh
